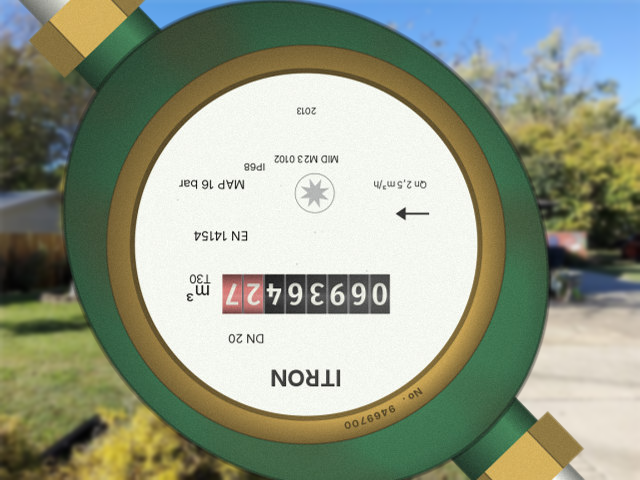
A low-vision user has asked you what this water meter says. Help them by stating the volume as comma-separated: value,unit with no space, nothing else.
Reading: 69364.27,m³
